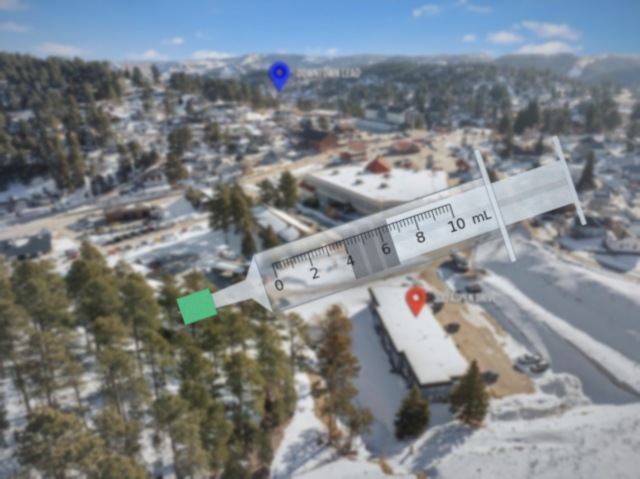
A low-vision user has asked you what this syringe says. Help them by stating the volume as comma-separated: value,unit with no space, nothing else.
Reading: 4,mL
